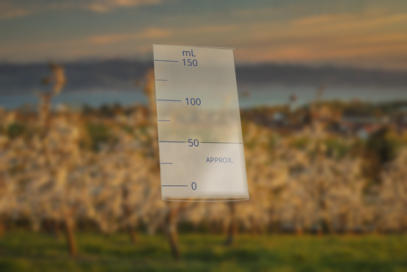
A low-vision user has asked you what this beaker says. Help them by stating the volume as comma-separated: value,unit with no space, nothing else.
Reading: 50,mL
